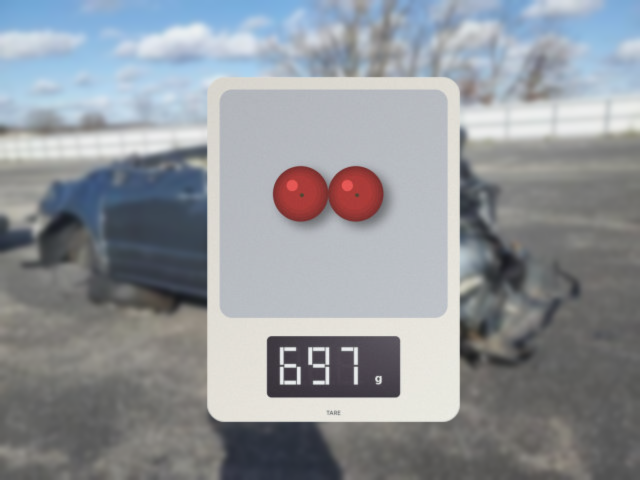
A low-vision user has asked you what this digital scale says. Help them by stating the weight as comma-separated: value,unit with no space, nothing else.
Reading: 697,g
